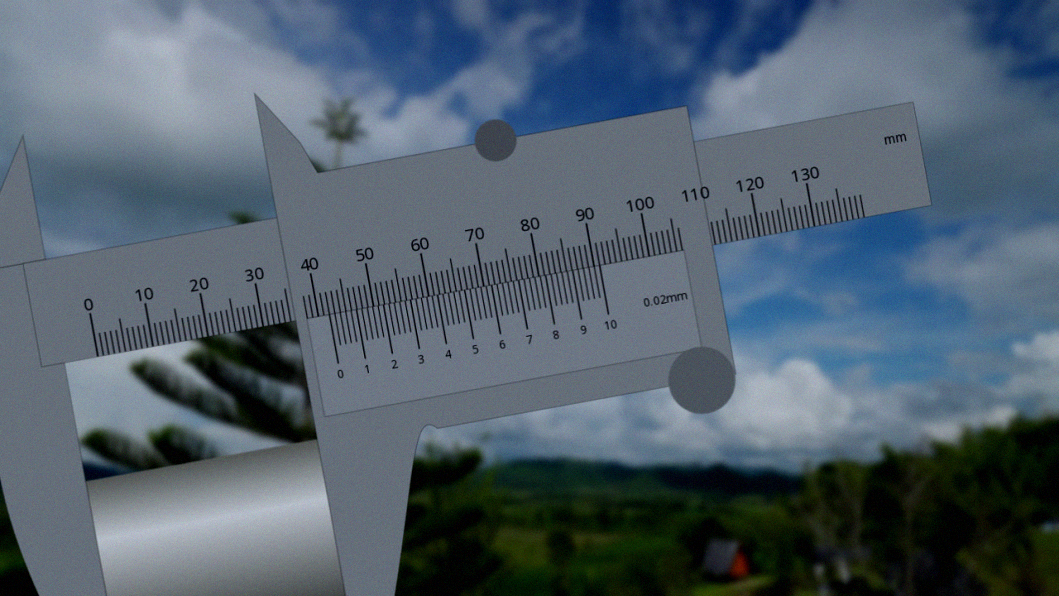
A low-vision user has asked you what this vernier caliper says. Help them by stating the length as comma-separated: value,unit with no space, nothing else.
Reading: 42.0,mm
